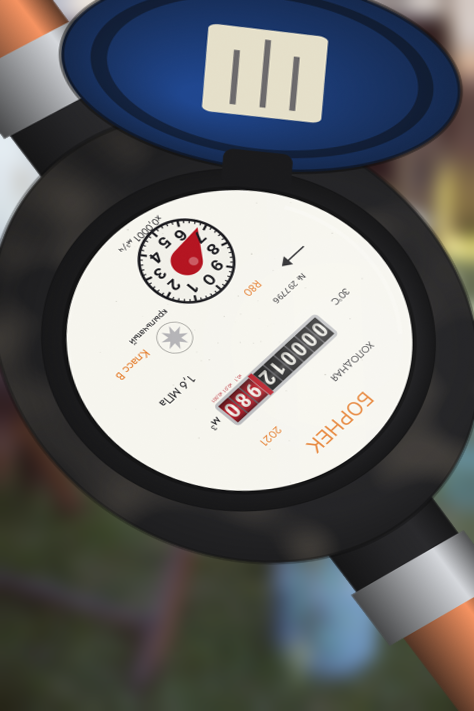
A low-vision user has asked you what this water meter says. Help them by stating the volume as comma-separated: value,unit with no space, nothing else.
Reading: 12.9806,m³
